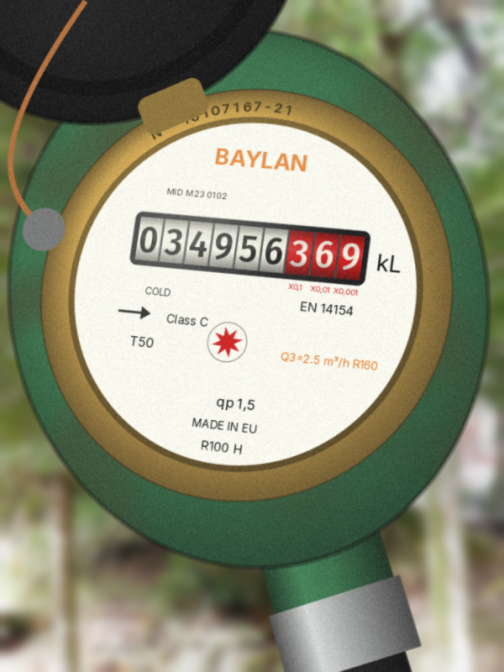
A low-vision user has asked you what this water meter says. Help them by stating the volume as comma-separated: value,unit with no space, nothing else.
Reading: 34956.369,kL
